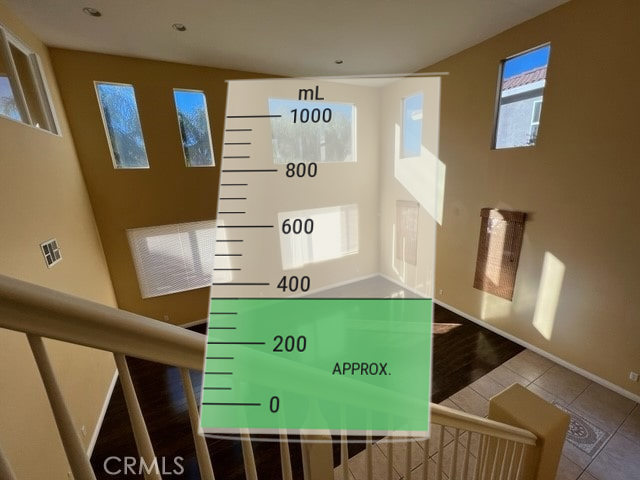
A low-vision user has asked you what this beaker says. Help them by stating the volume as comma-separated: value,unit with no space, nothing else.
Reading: 350,mL
